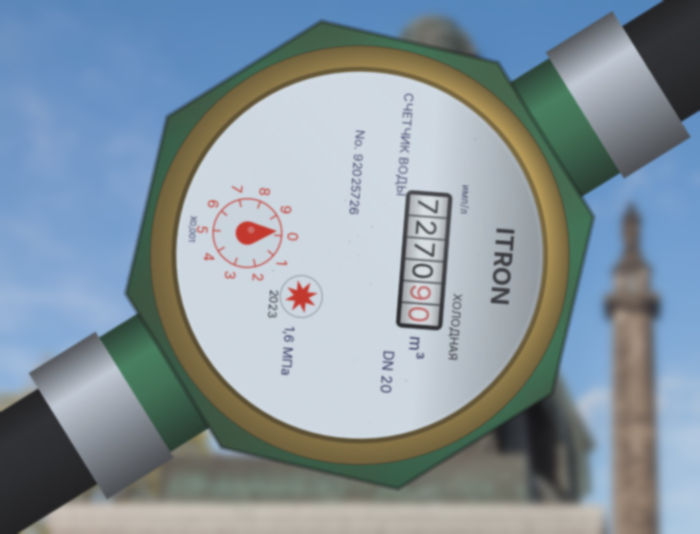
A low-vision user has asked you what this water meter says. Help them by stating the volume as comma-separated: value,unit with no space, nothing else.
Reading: 7270.899,m³
